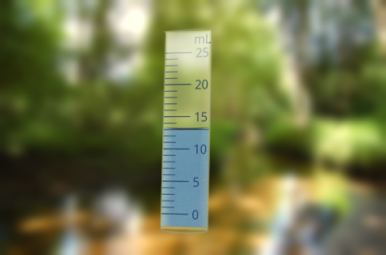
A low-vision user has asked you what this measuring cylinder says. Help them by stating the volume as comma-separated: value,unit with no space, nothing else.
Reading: 13,mL
